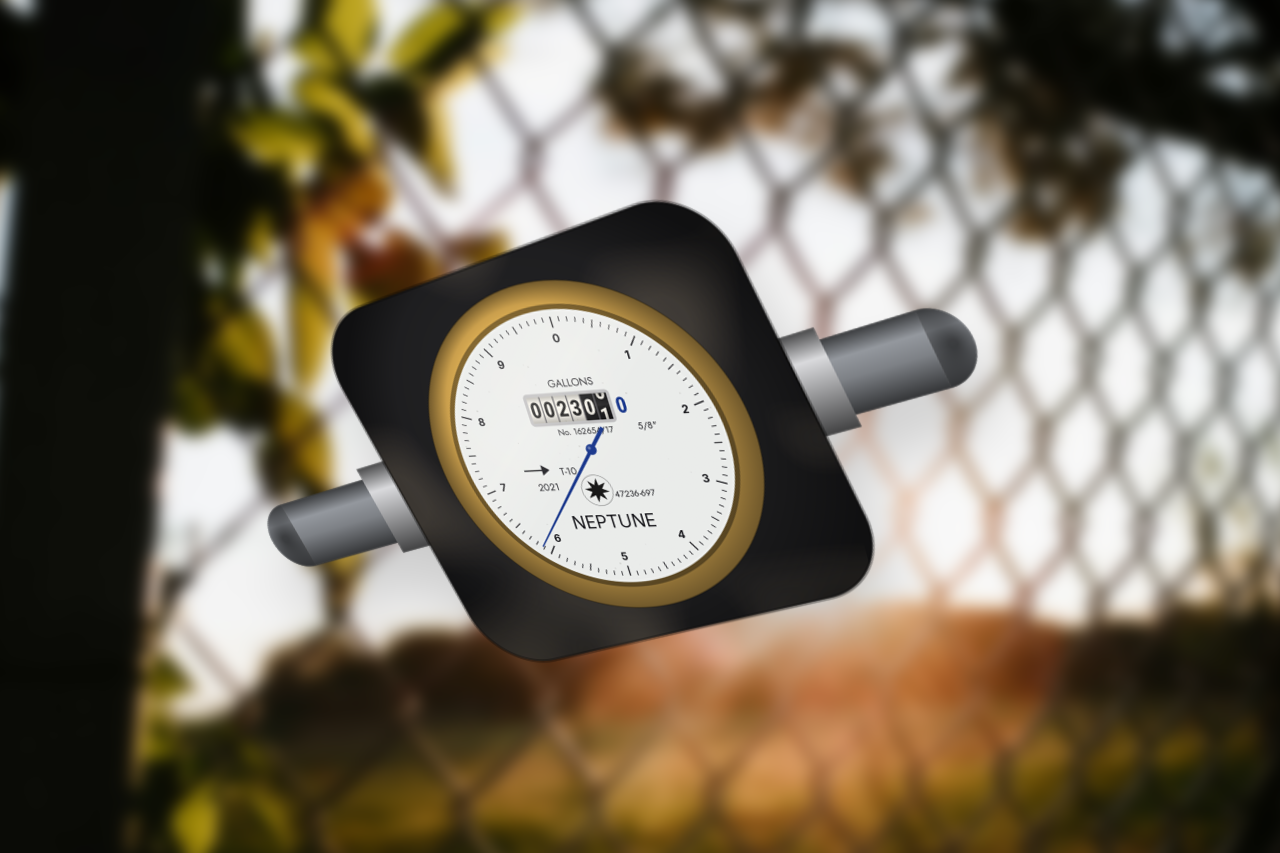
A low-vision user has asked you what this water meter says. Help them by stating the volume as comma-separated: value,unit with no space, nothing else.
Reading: 23006.1,gal
